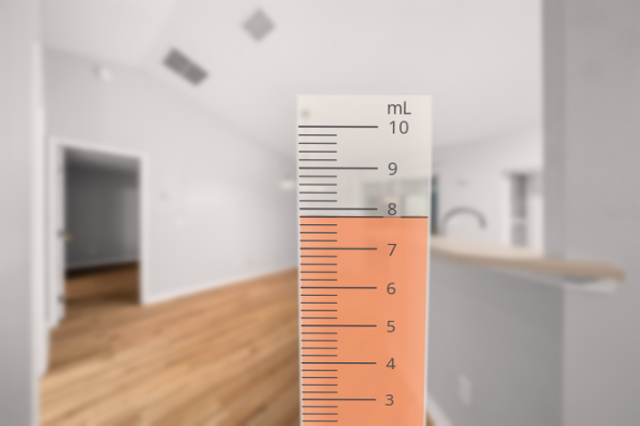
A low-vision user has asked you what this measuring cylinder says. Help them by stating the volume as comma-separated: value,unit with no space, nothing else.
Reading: 7.8,mL
